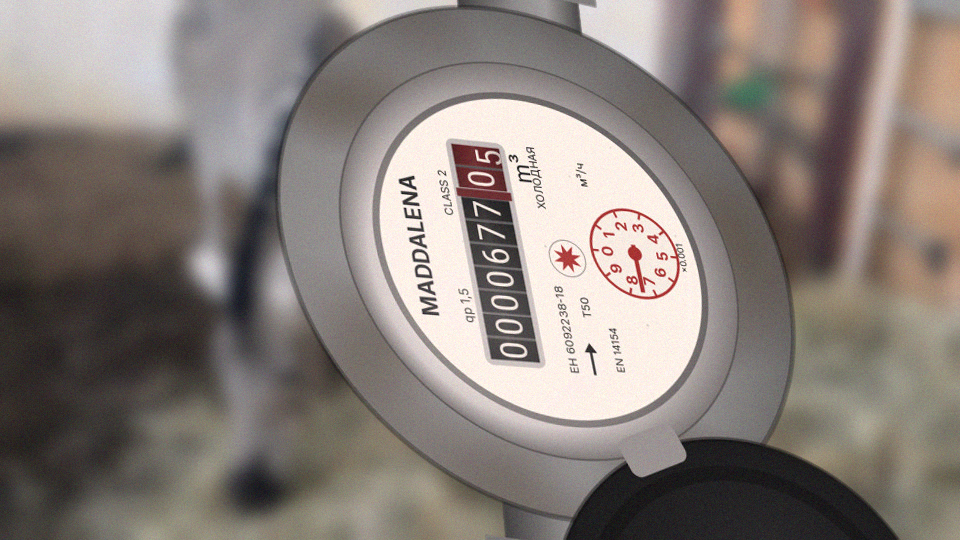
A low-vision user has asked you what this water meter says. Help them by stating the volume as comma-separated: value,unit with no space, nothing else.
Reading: 677.047,m³
